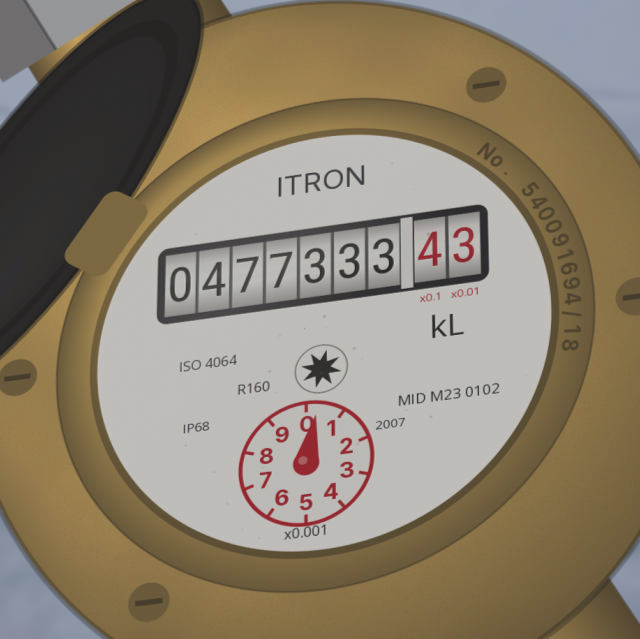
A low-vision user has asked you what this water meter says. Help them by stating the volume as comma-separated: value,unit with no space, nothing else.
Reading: 477333.430,kL
